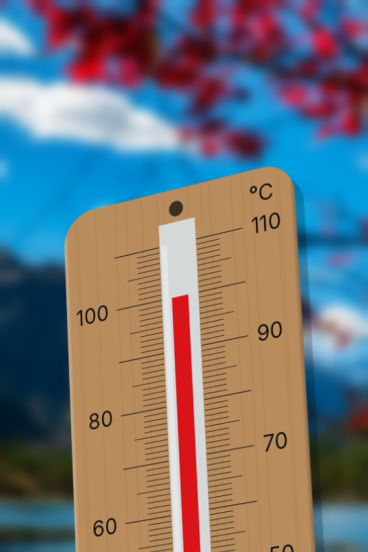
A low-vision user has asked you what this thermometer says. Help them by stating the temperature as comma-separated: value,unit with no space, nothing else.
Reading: 100,°C
